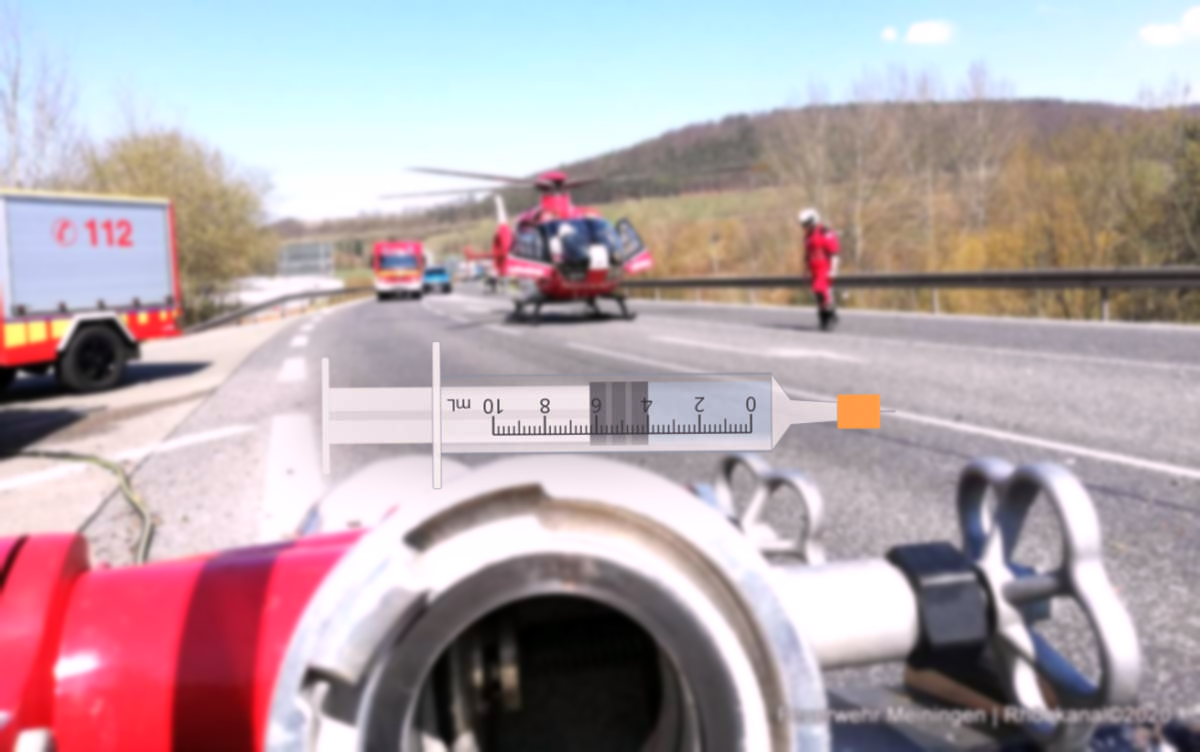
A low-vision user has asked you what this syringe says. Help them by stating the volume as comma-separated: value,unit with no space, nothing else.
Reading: 4,mL
